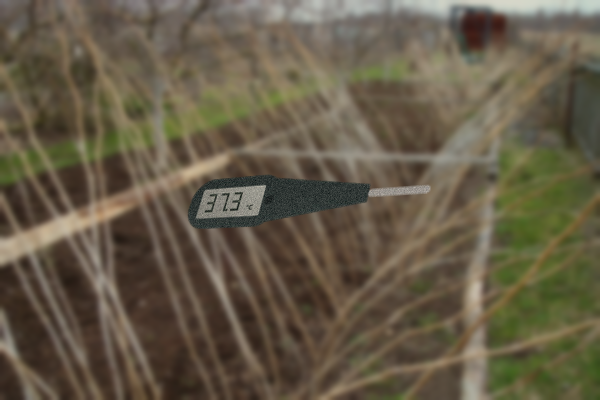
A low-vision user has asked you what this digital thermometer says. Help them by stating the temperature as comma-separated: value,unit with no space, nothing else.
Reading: 37.3,°C
